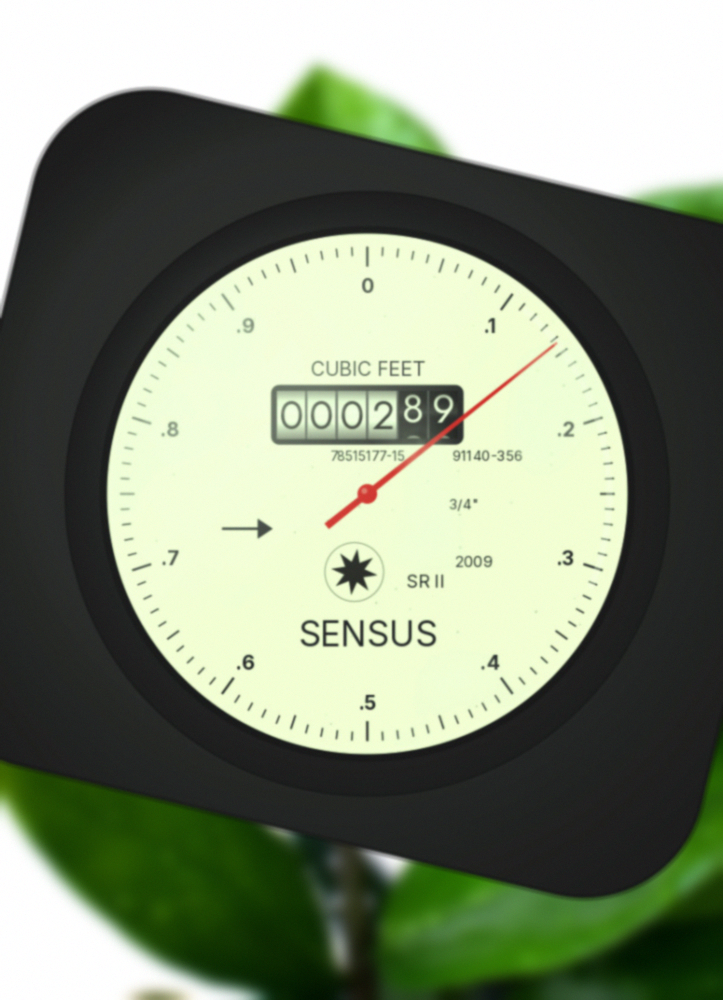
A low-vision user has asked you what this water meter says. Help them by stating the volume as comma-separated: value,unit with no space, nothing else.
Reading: 289.14,ft³
